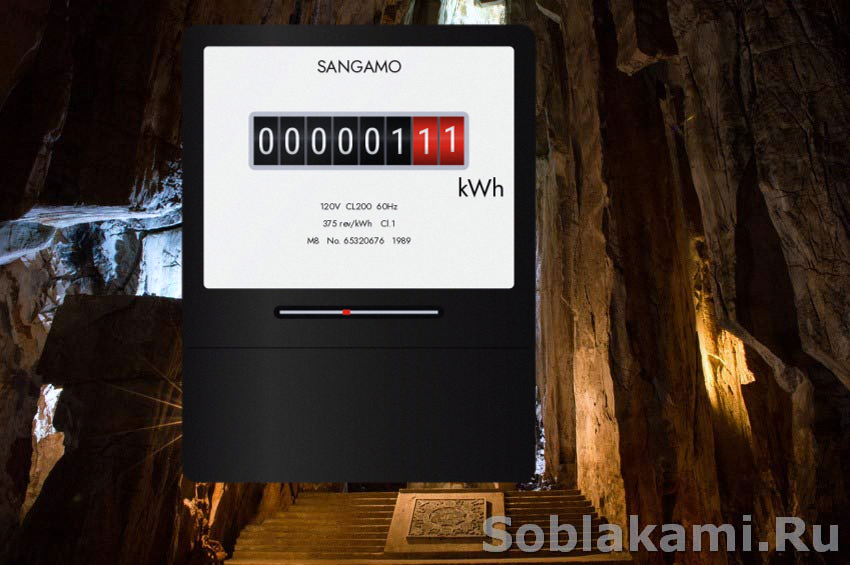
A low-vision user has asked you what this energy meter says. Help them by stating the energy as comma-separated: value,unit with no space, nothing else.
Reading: 1.11,kWh
